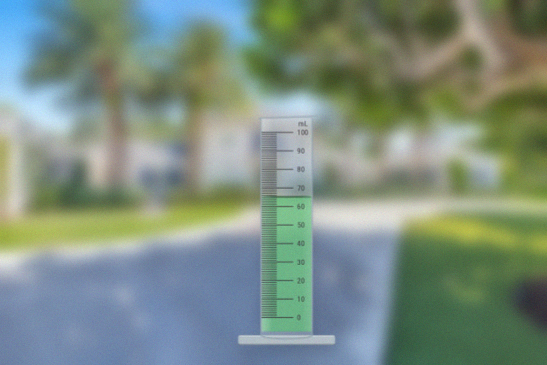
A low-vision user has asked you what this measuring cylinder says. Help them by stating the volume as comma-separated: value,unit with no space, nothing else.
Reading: 65,mL
